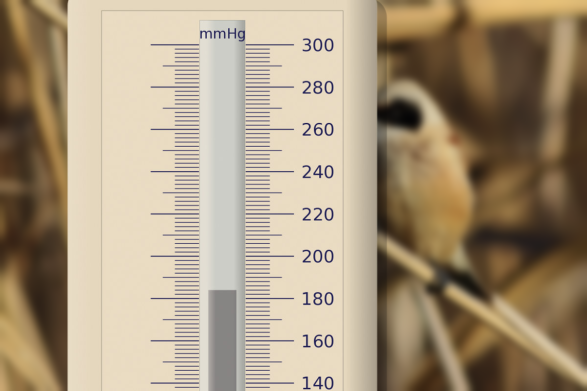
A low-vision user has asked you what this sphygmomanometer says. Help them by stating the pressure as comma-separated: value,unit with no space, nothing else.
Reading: 184,mmHg
